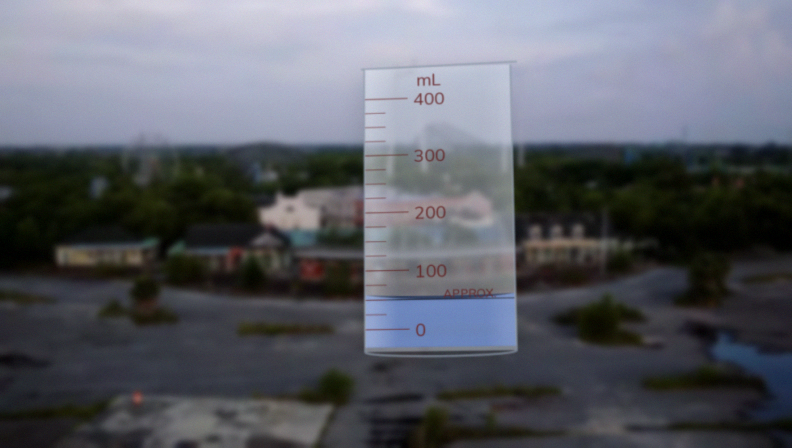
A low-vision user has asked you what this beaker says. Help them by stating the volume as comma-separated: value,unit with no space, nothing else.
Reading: 50,mL
